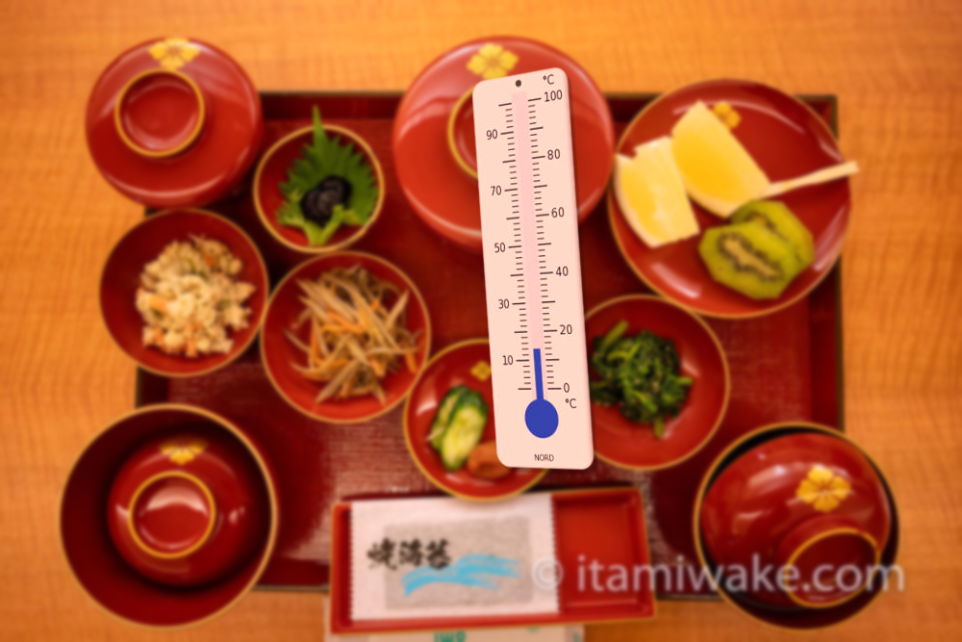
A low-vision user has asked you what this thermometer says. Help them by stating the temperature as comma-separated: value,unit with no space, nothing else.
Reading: 14,°C
